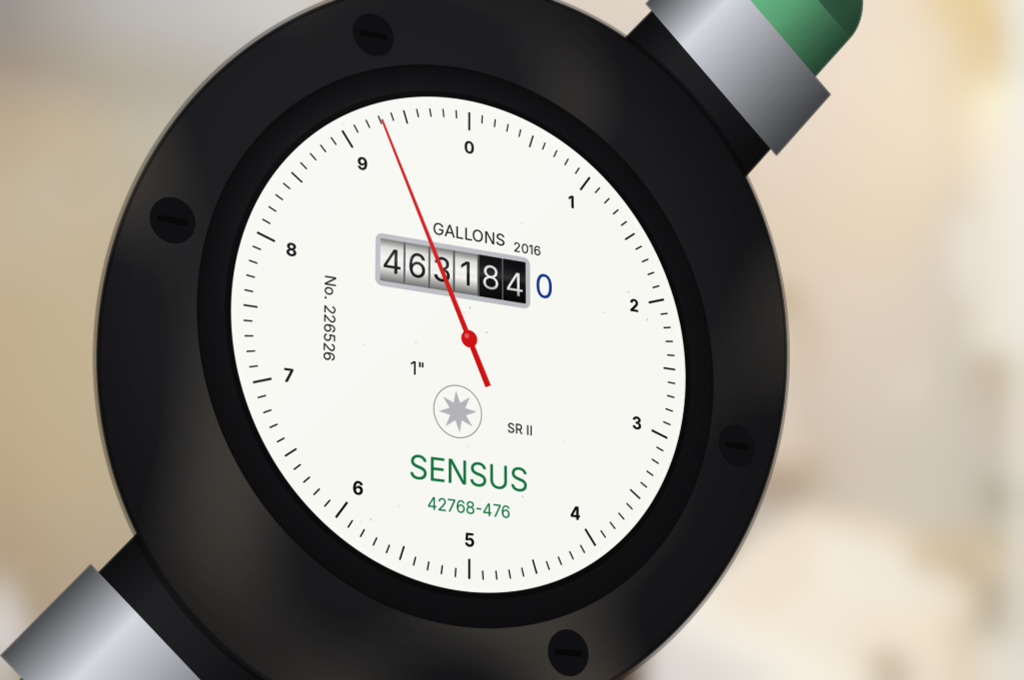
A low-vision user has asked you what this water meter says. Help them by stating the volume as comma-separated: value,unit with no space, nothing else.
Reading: 4631839.3,gal
